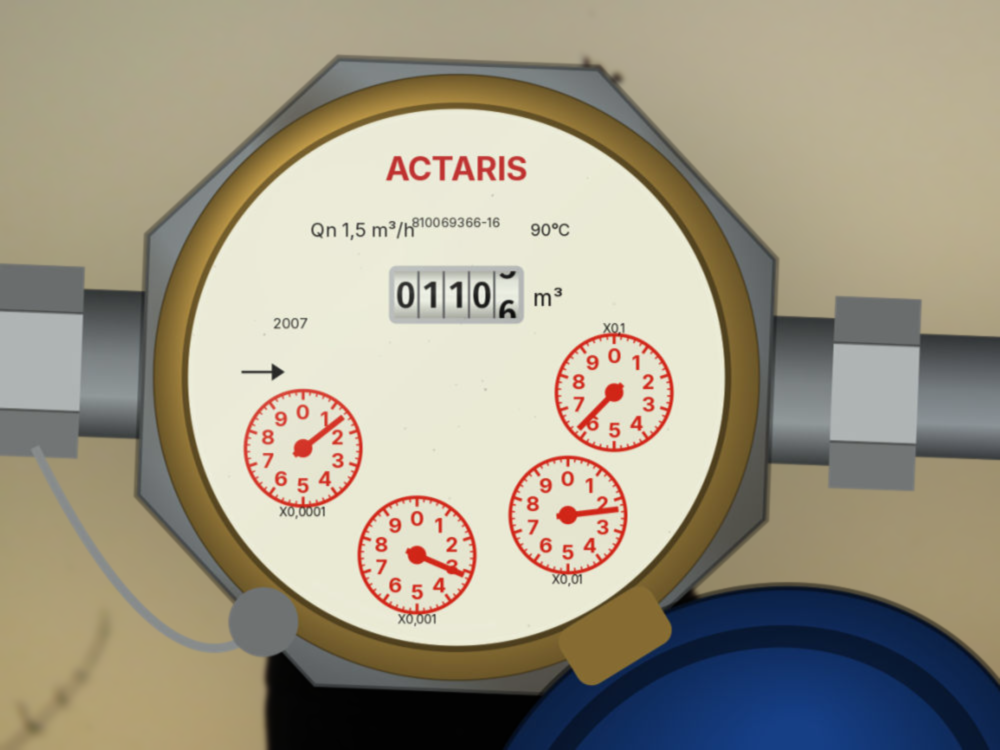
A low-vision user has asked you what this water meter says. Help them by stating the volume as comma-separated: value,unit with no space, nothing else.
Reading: 1105.6231,m³
